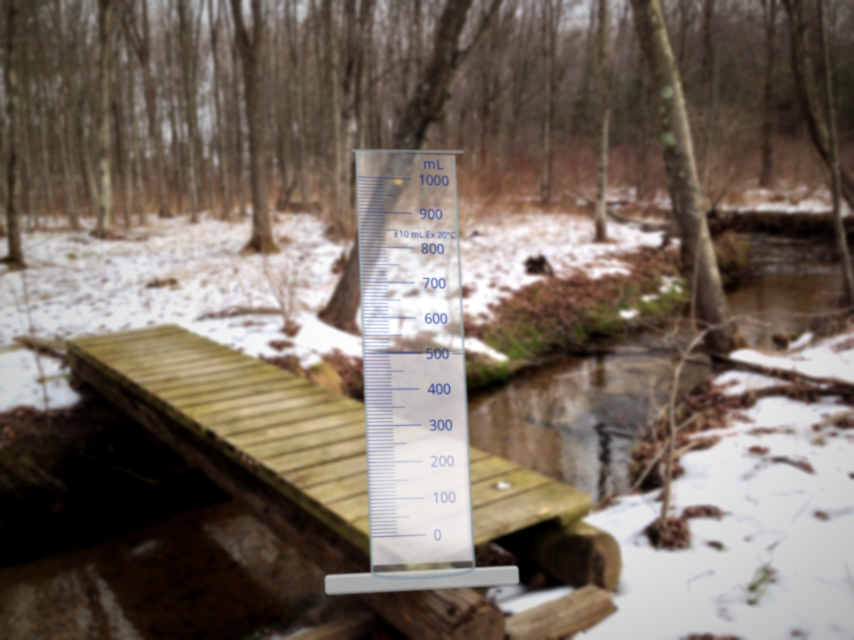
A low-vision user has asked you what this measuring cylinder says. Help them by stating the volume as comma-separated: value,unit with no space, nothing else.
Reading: 500,mL
